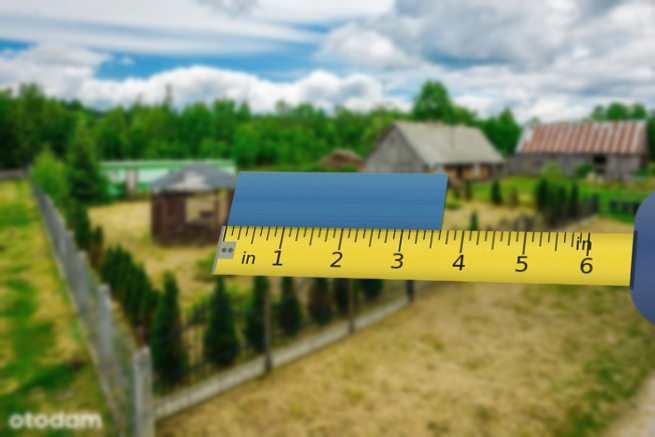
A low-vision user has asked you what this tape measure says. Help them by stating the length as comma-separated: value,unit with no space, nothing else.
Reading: 3.625,in
